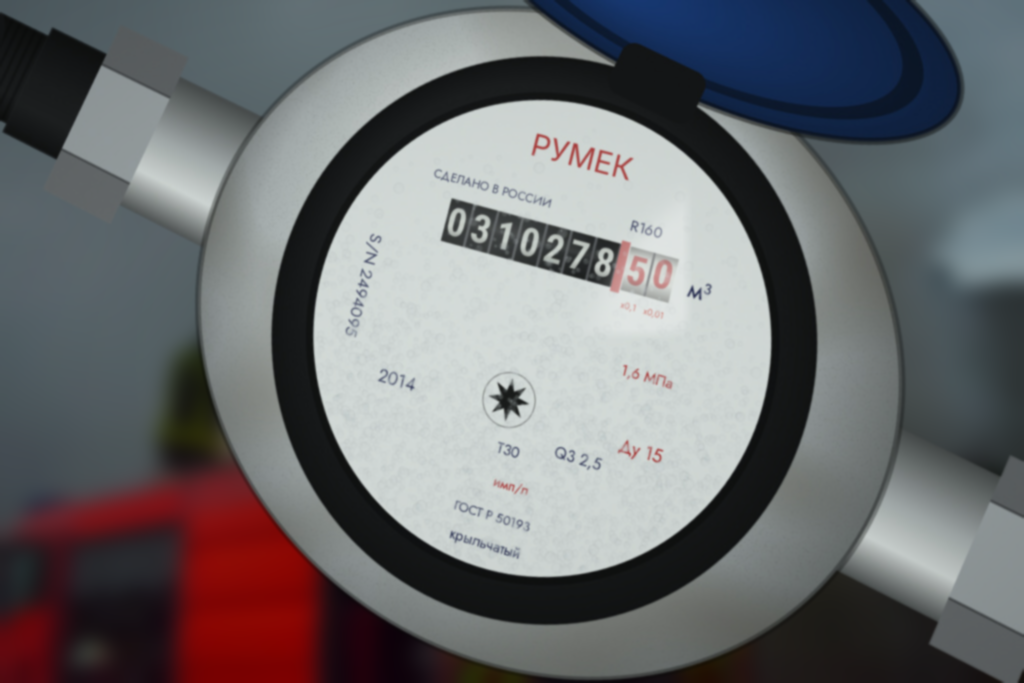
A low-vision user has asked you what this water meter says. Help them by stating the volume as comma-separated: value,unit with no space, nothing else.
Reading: 310278.50,m³
